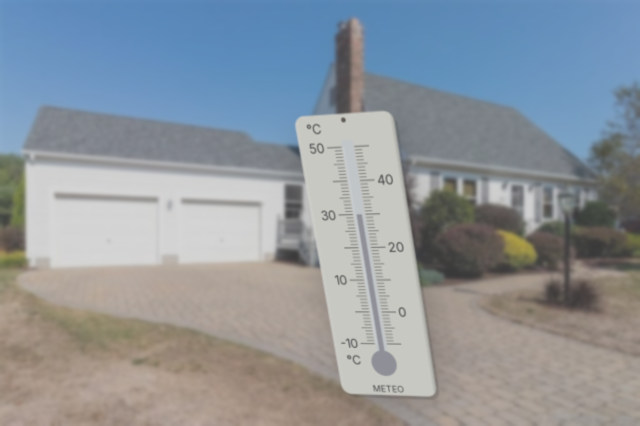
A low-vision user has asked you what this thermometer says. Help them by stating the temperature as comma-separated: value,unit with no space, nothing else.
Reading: 30,°C
